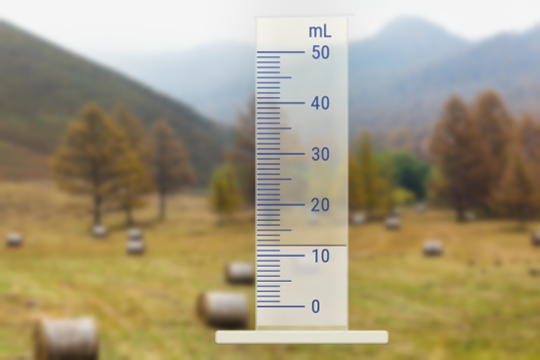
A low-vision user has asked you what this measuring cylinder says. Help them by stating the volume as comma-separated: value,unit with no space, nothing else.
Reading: 12,mL
